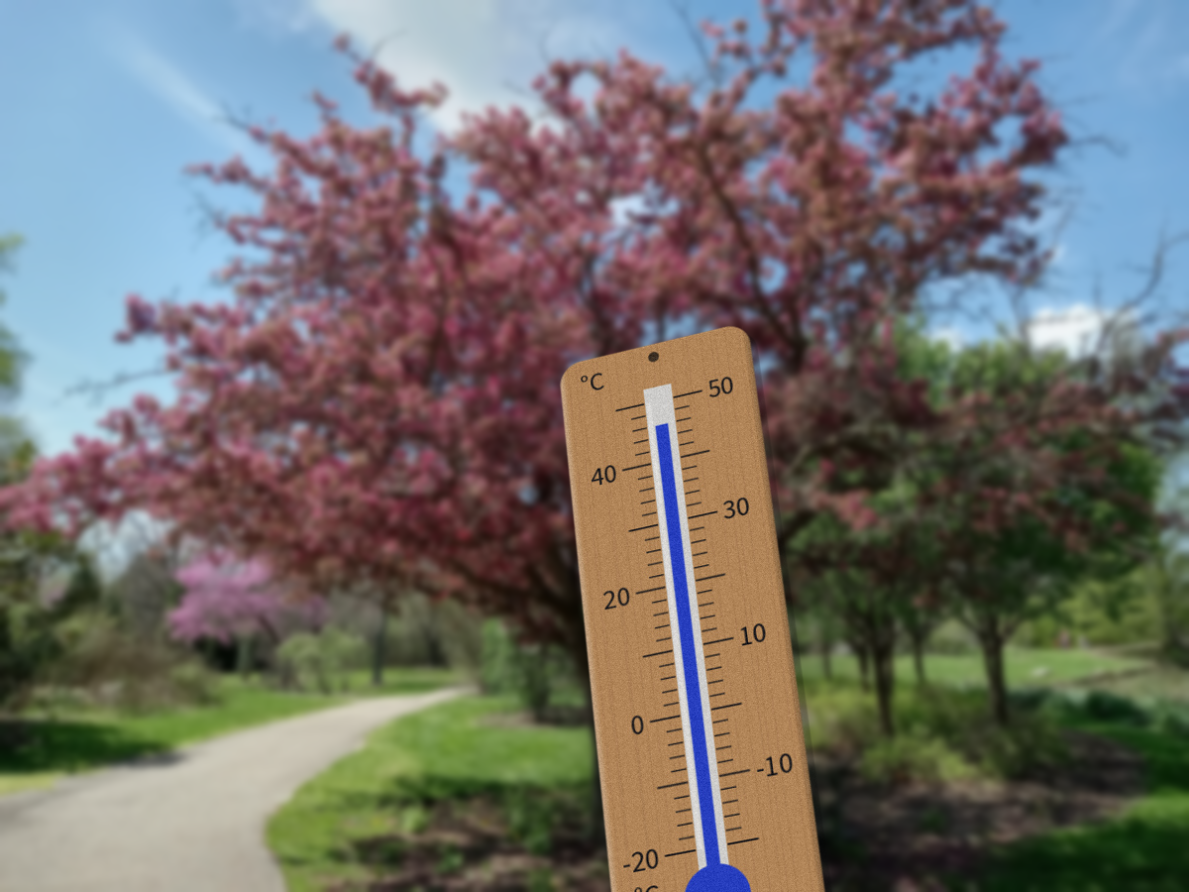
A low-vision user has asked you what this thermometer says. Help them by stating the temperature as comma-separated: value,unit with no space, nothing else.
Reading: 46,°C
